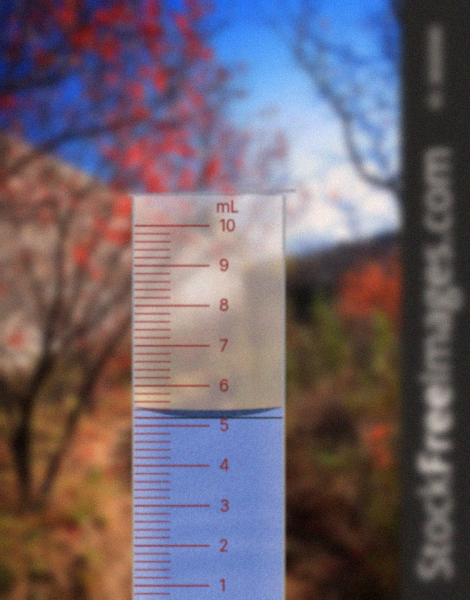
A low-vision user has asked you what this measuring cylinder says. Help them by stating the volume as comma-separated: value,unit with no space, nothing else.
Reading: 5.2,mL
